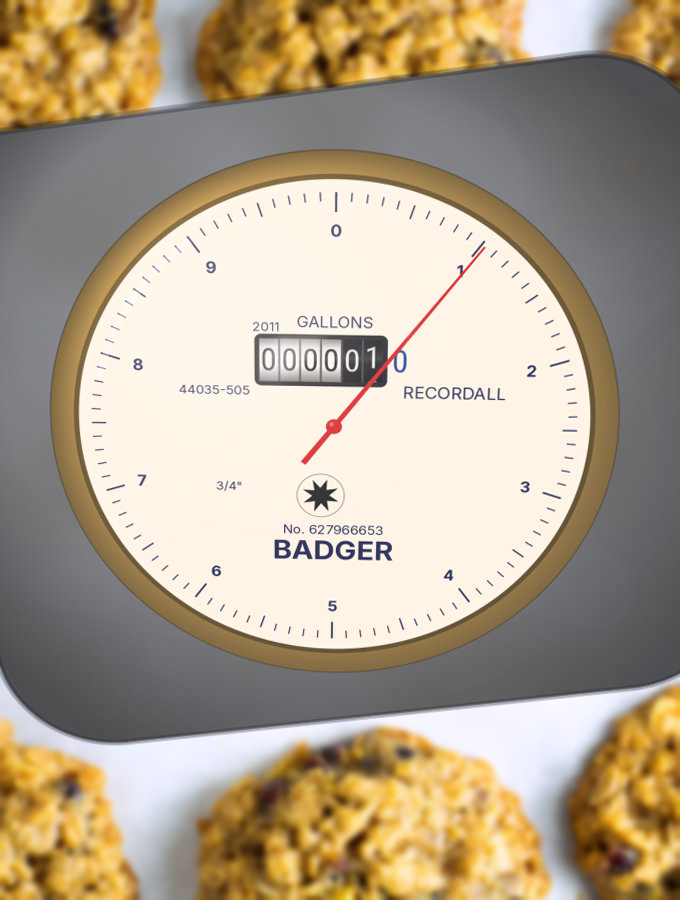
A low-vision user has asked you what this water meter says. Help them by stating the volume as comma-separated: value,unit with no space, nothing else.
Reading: 11.0,gal
